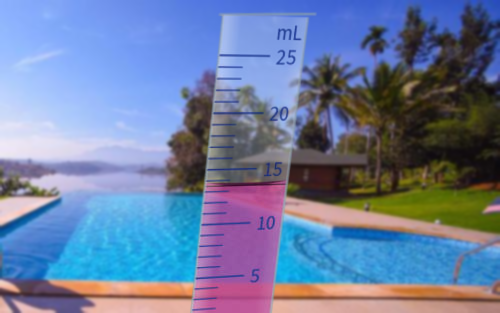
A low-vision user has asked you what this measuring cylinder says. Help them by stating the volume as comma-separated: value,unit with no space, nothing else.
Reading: 13.5,mL
